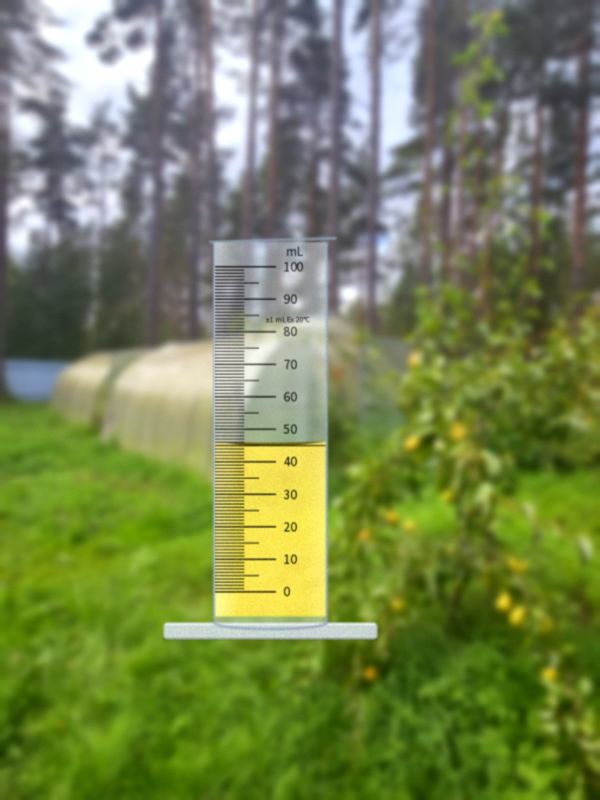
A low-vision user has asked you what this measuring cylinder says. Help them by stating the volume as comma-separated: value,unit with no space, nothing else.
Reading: 45,mL
